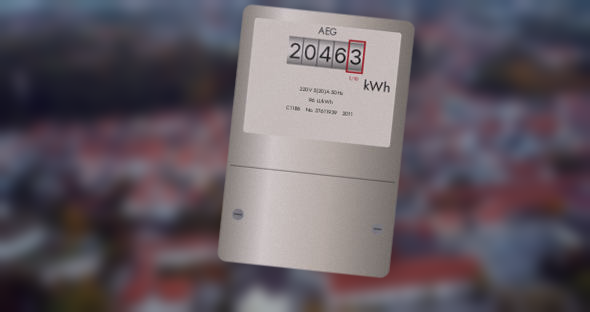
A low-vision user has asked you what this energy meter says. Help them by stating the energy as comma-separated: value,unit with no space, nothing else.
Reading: 2046.3,kWh
